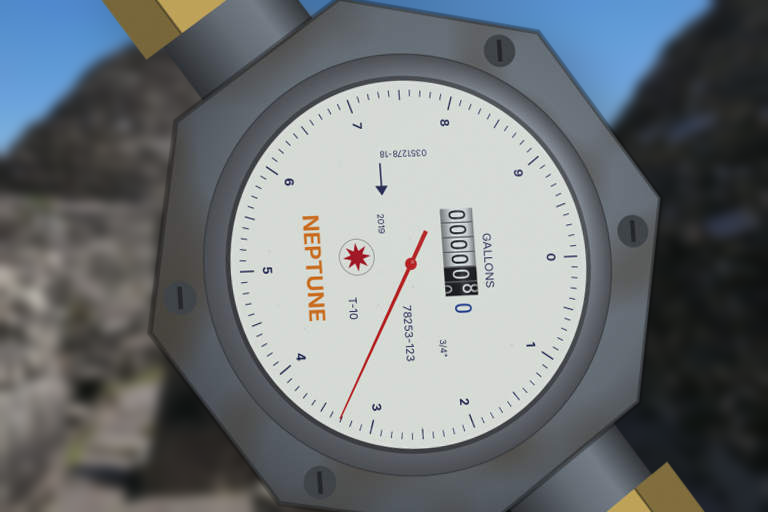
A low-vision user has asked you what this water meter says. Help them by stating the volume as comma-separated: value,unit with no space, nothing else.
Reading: 83.3,gal
